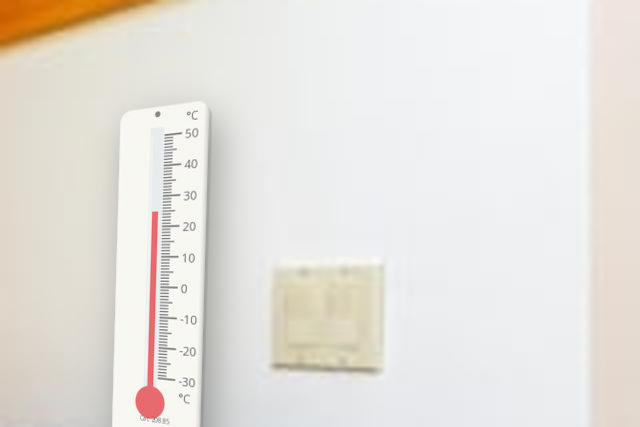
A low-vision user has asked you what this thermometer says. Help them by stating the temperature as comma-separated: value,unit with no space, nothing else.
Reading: 25,°C
